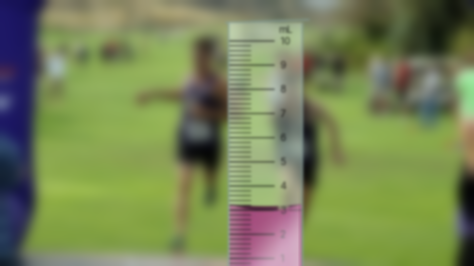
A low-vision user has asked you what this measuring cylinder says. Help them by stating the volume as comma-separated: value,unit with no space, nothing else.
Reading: 3,mL
